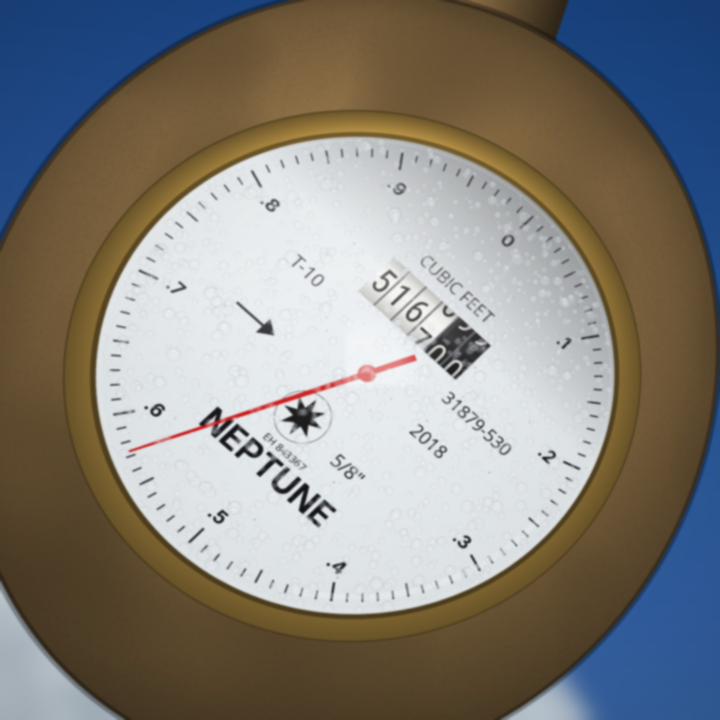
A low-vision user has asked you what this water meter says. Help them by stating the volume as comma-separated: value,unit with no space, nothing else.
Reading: 516699.57,ft³
